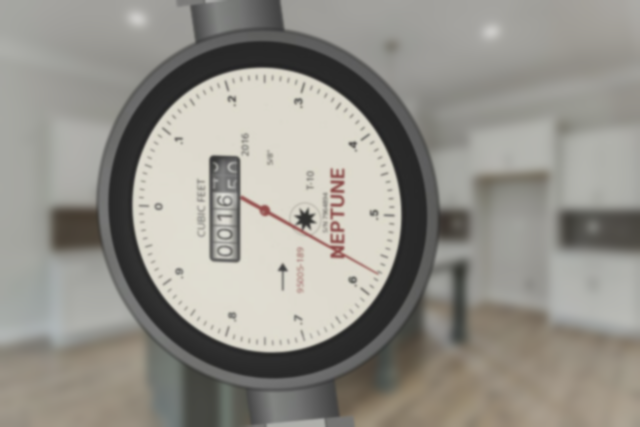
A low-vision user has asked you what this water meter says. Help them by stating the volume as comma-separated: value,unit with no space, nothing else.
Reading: 1649.57,ft³
